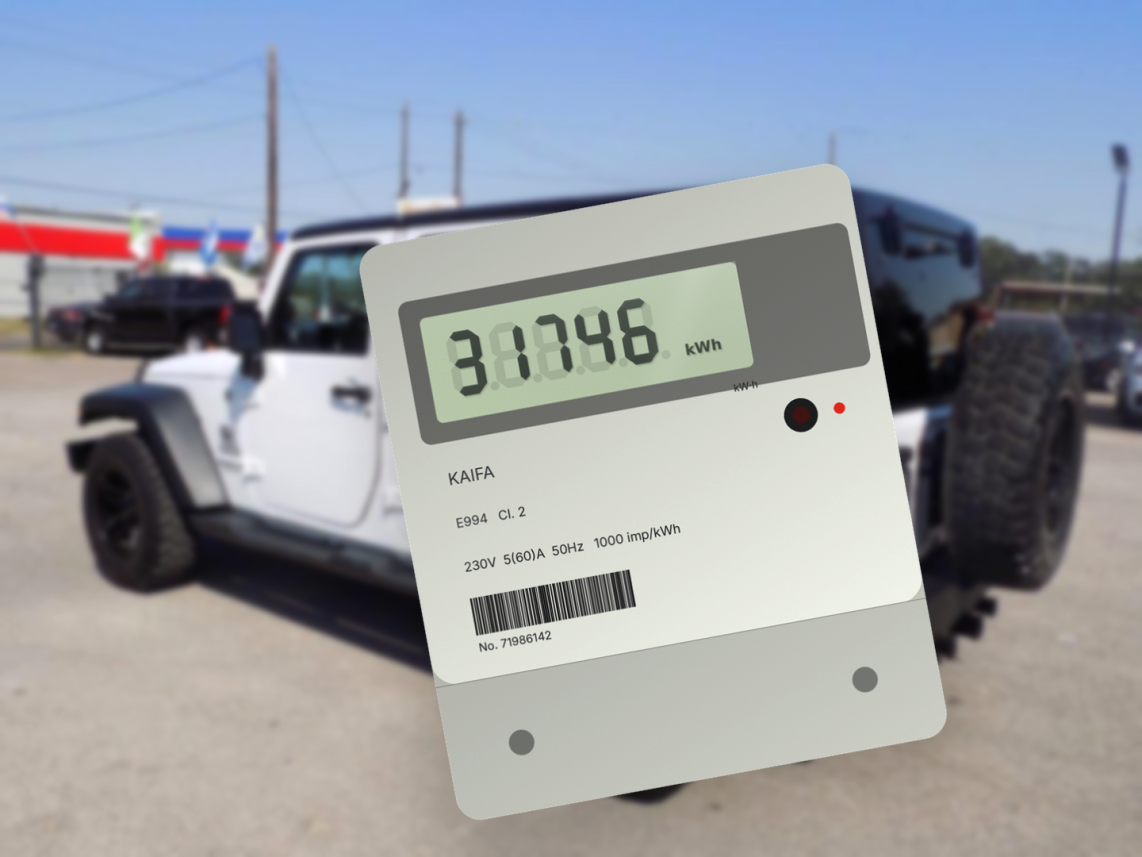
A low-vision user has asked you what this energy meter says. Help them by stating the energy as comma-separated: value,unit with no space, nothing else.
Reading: 31746,kWh
